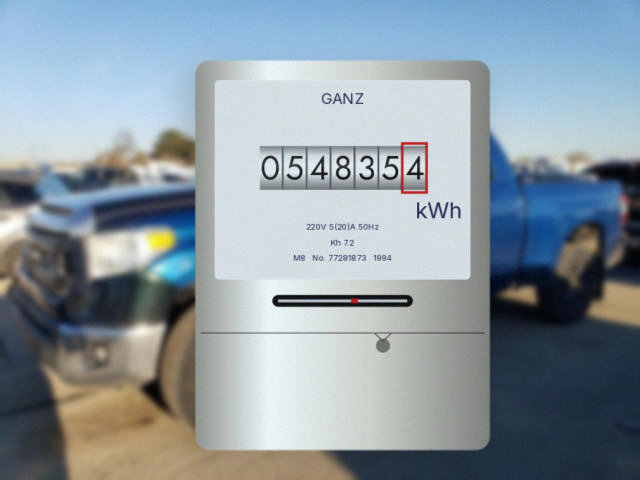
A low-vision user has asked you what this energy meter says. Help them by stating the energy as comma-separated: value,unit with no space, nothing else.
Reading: 54835.4,kWh
